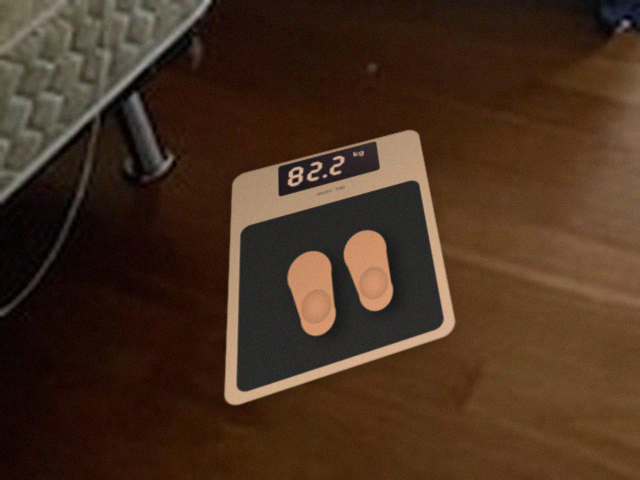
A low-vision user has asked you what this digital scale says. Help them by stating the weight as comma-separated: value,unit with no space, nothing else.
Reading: 82.2,kg
